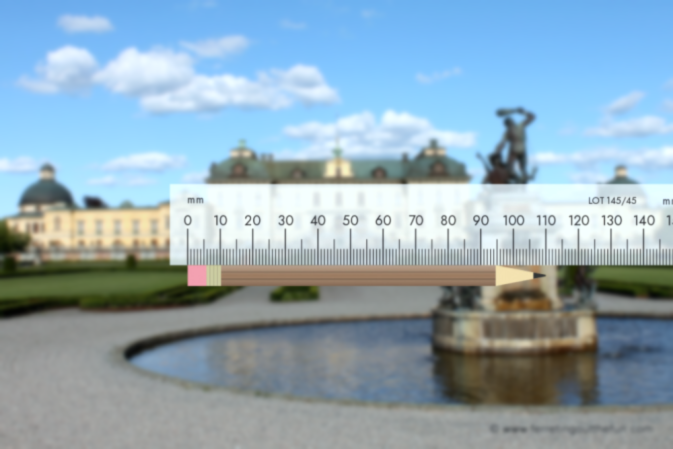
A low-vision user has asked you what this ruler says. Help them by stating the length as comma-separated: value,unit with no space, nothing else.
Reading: 110,mm
